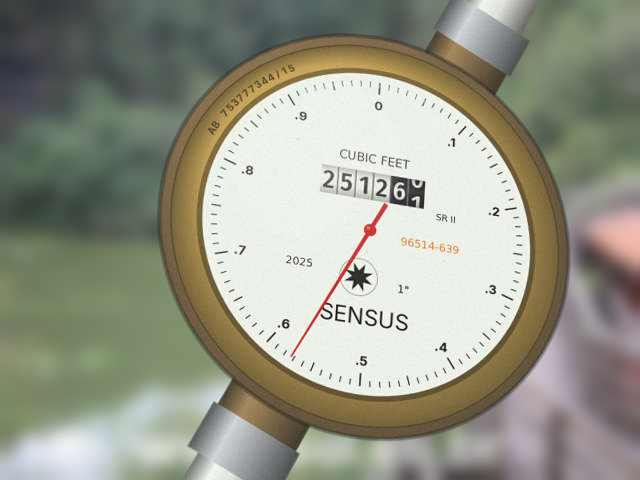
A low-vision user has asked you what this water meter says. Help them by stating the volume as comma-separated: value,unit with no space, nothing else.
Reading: 251260.57,ft³
